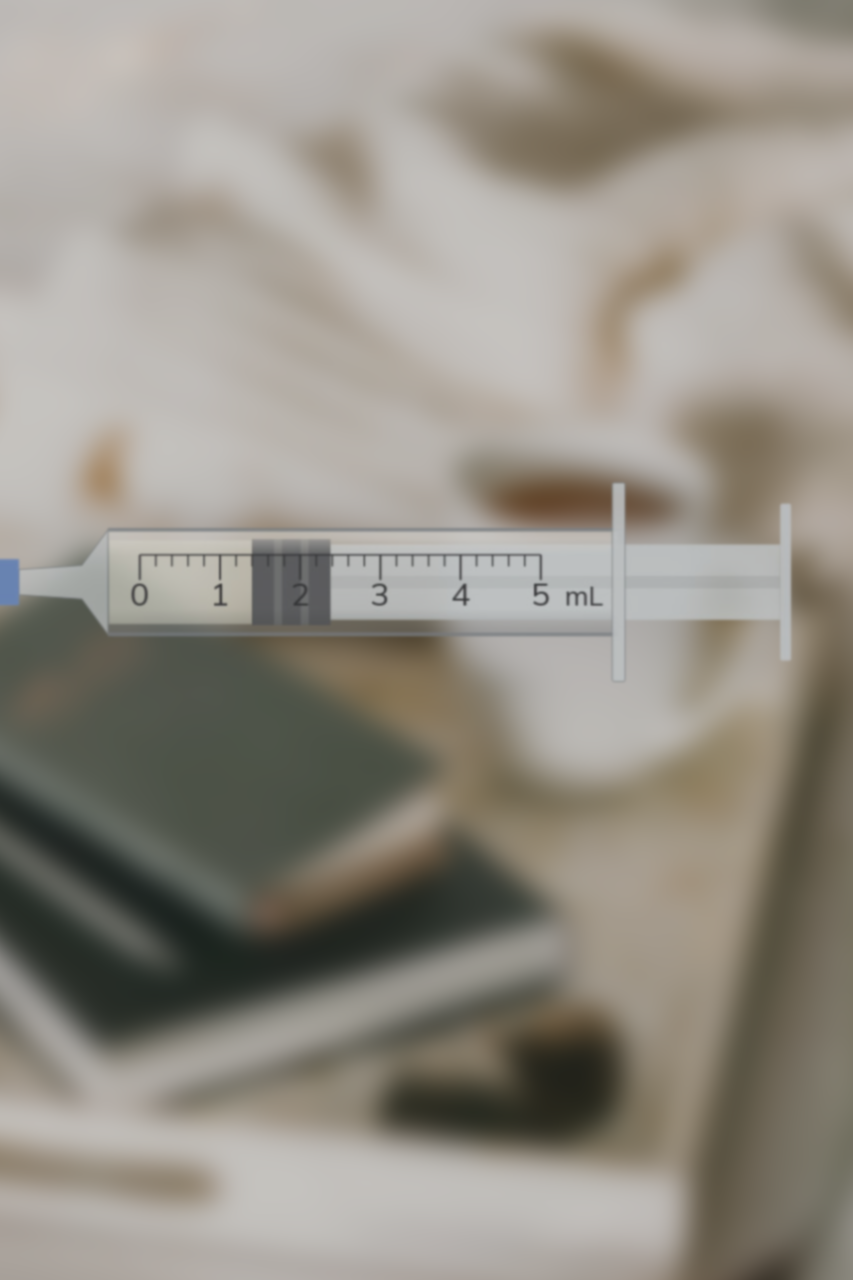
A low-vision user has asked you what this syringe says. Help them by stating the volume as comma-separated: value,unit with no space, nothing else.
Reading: 1.4,mL
